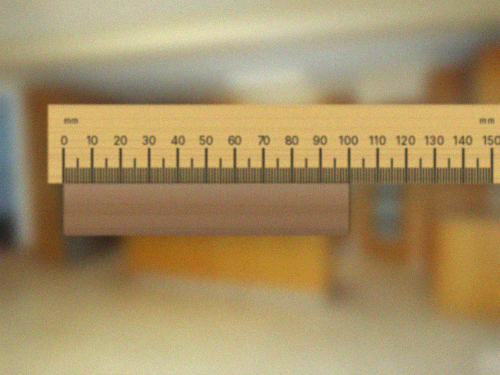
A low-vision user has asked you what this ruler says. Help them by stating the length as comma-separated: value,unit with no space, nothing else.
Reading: 100,mm
